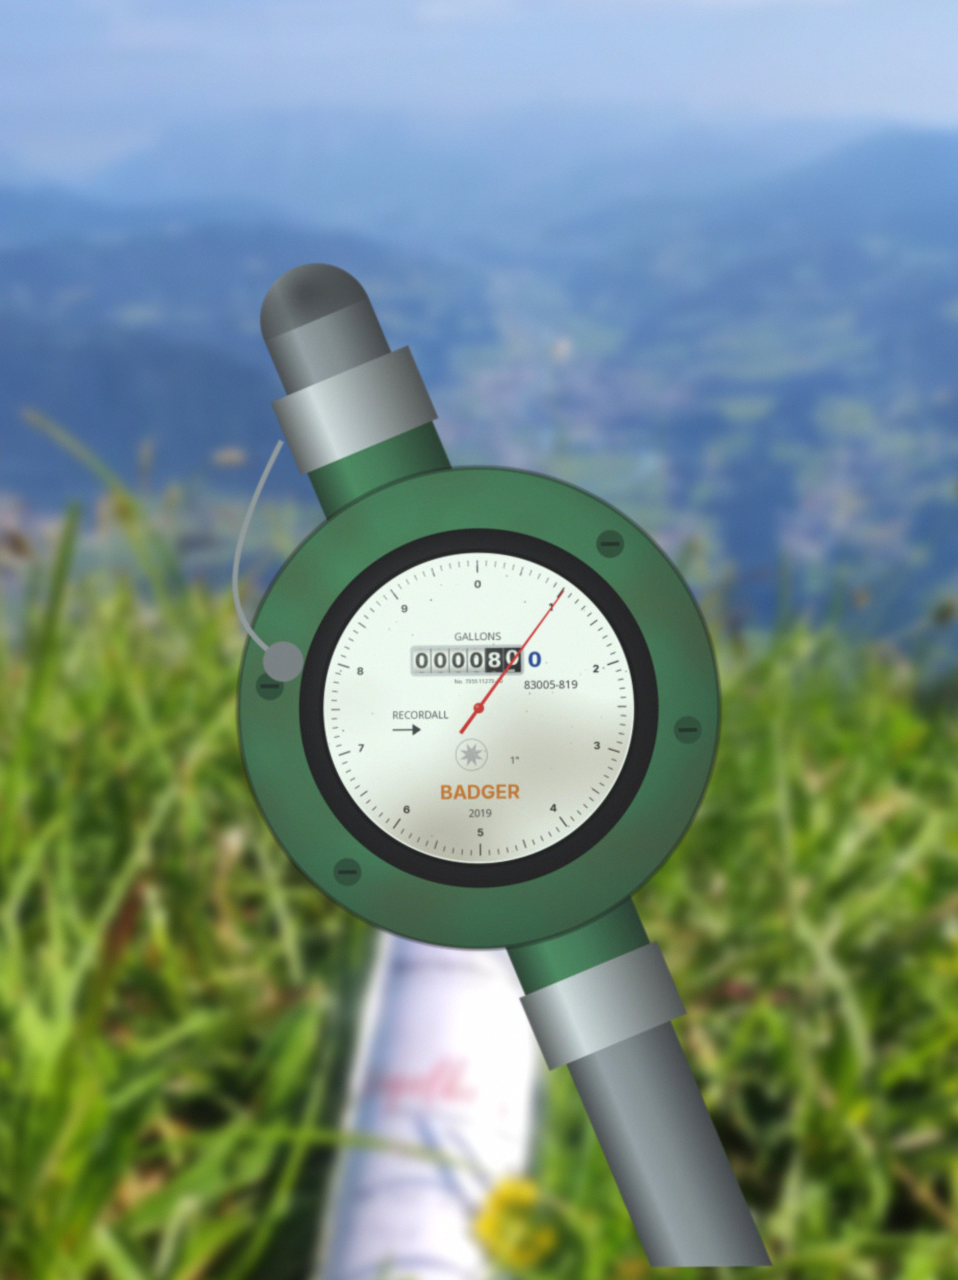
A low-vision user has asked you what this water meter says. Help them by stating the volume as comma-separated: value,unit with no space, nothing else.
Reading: 801.0,gal
